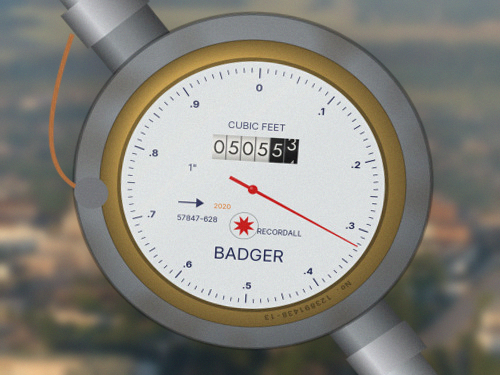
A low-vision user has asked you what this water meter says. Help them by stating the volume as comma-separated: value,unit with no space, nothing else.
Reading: 50553.32,ft³
